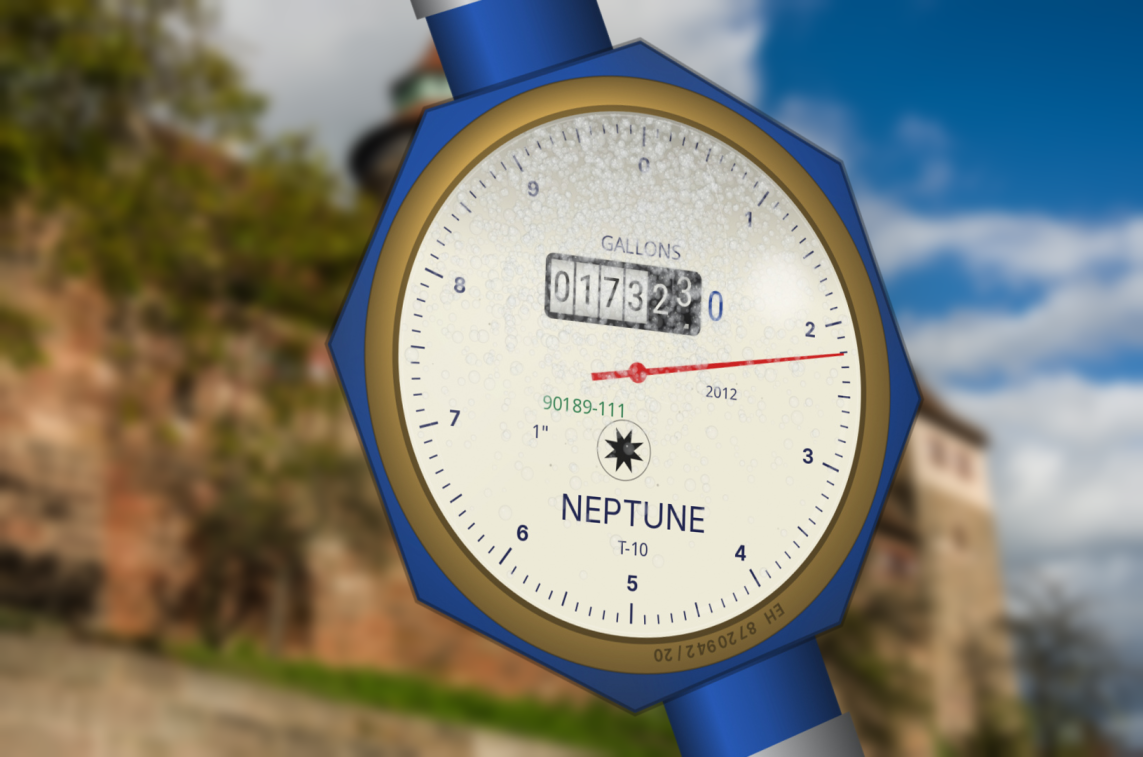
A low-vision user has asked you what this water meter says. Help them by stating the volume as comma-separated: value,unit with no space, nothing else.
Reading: 173232.2,gal
